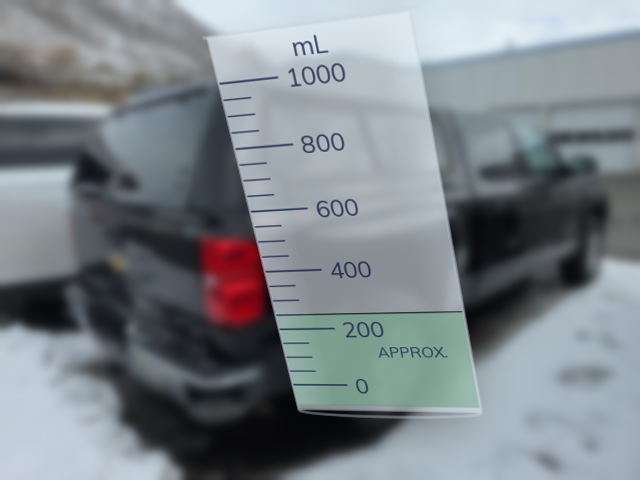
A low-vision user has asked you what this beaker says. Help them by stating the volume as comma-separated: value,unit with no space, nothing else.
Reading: 250,mL
